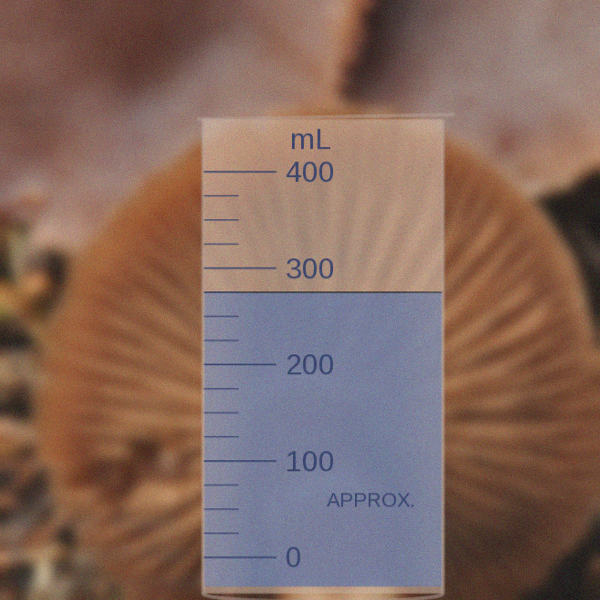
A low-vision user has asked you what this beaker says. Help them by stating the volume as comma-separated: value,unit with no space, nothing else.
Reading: 275,mL
